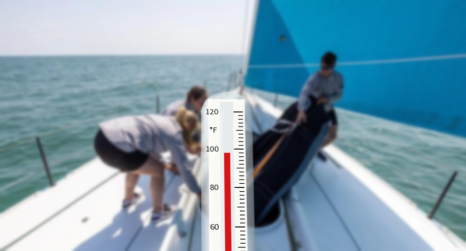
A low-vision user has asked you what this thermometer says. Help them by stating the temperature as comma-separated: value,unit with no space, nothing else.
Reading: 98,°F
